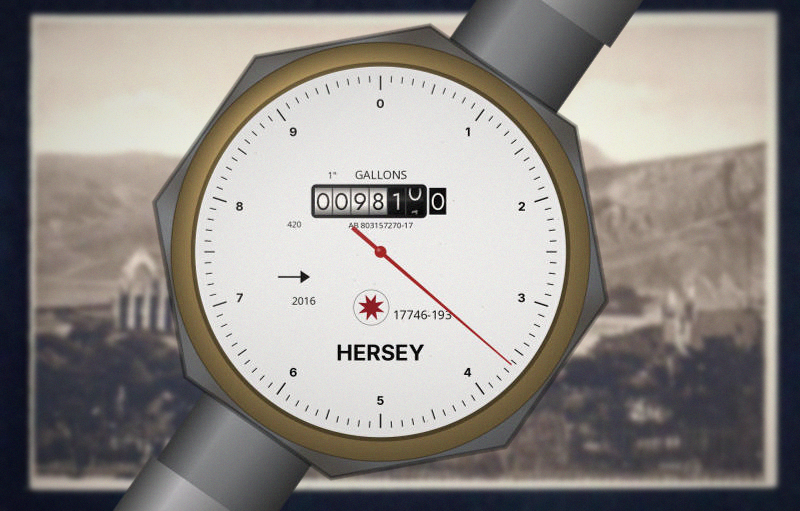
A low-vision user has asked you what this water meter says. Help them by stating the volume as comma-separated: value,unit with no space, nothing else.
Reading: 98103.6,gal
